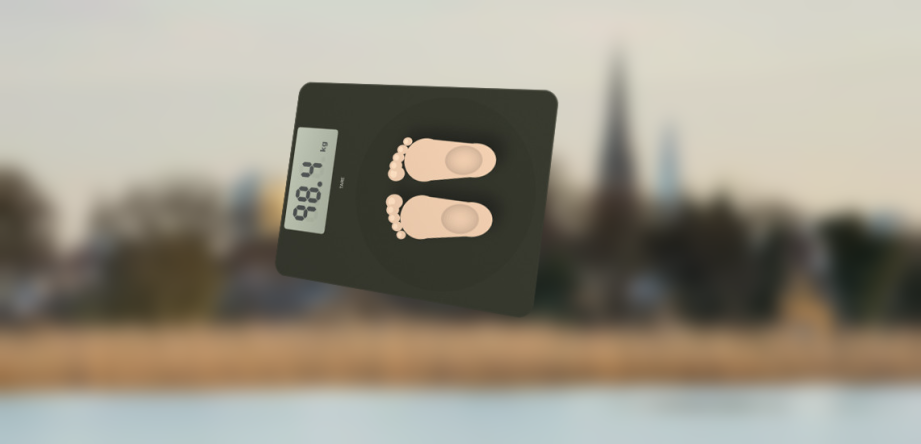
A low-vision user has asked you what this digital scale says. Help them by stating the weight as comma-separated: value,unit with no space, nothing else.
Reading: 98.4,kg
